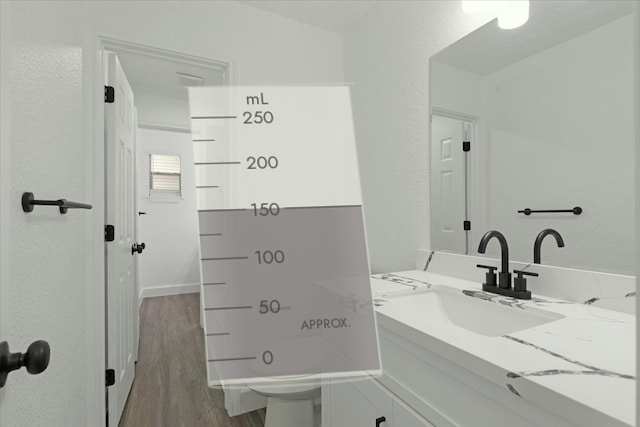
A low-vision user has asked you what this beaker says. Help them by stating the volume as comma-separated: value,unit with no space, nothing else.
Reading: 150,mL
